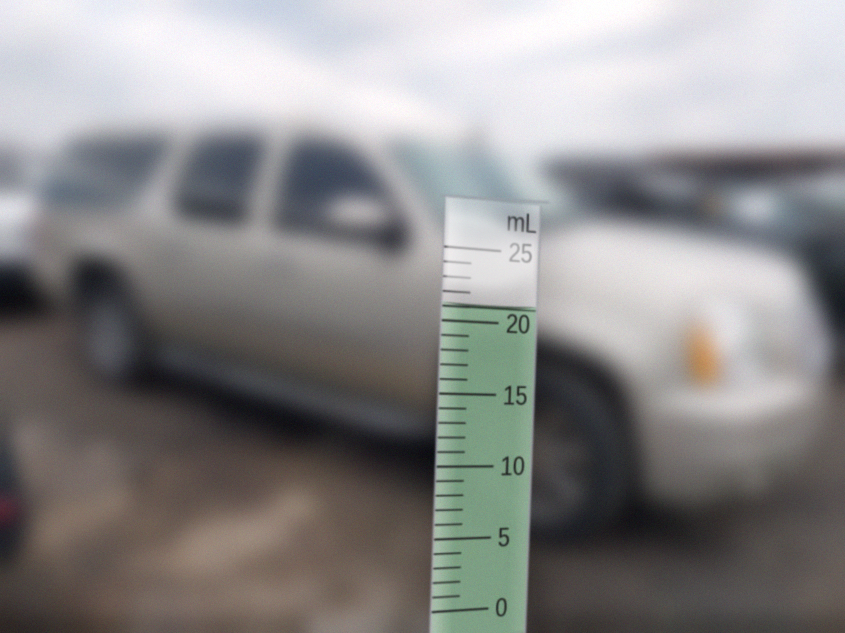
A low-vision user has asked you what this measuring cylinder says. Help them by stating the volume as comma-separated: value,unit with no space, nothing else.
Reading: 21,mL
